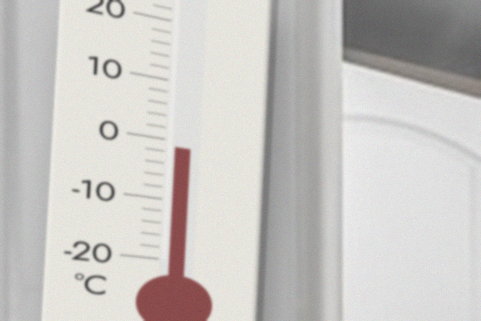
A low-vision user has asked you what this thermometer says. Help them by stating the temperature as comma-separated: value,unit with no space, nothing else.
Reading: -1,°C
